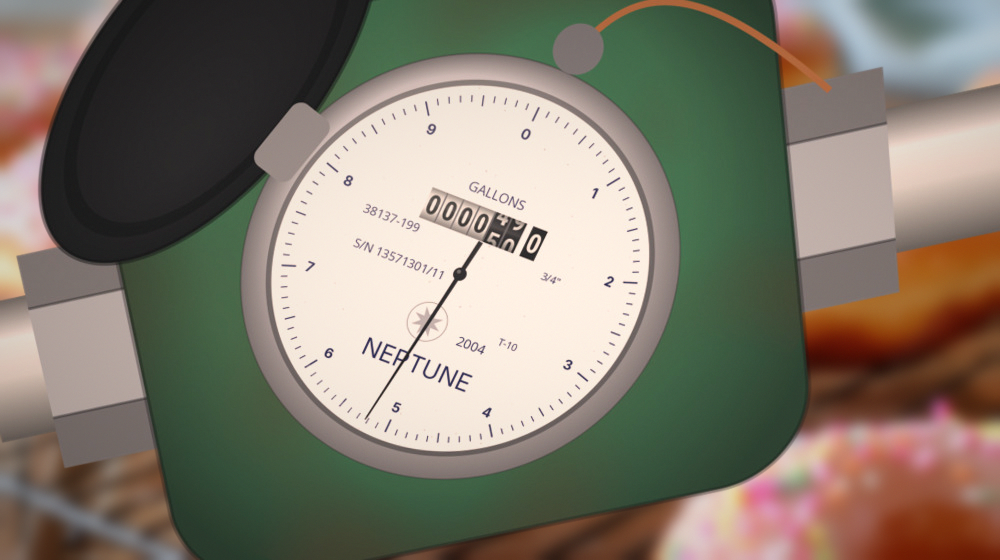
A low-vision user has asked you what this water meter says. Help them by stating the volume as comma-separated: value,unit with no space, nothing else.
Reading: 495.2,gal
